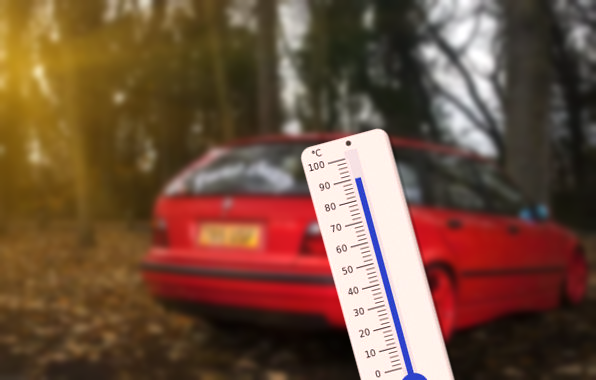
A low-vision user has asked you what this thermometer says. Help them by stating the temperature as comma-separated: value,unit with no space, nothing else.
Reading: 90,°C
